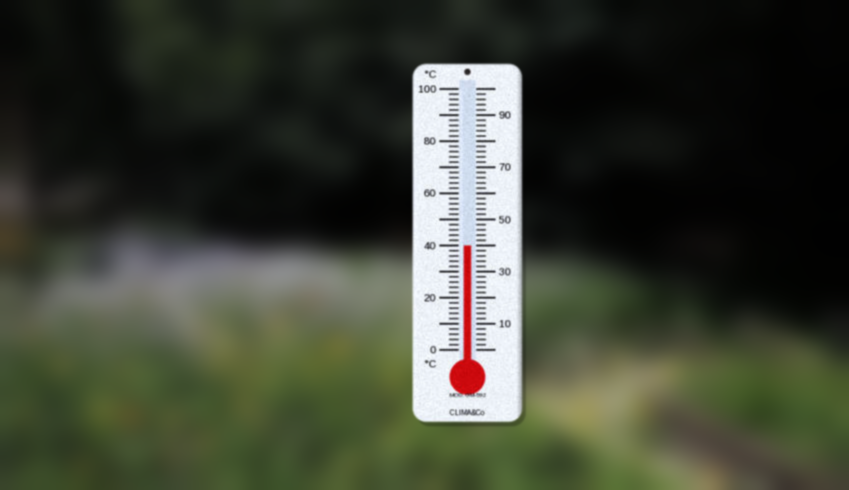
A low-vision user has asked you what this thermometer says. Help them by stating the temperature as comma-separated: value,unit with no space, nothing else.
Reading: 40,°C
